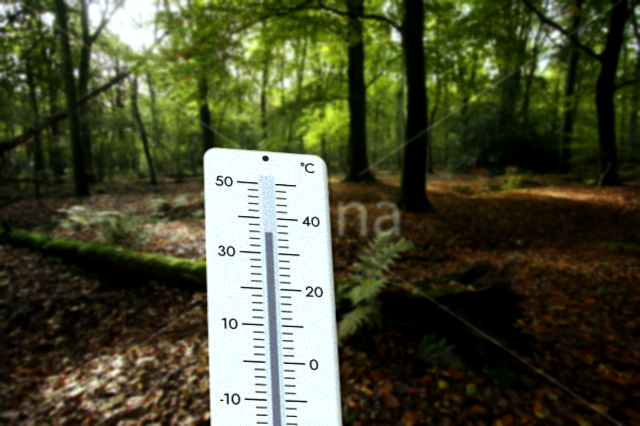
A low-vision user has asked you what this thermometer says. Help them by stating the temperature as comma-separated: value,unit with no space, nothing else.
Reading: 36,°C
